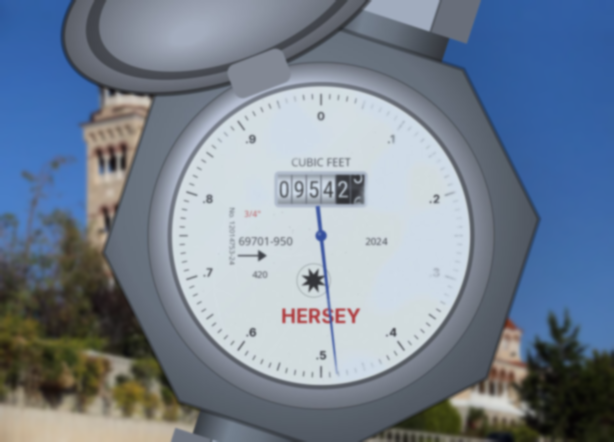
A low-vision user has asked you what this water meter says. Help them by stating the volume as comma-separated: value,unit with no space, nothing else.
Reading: 95425.48,ft³
